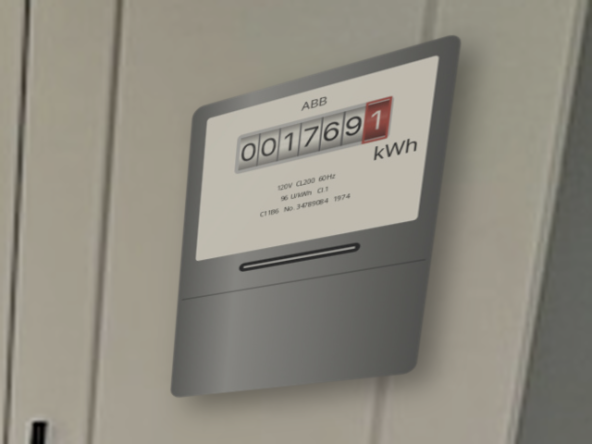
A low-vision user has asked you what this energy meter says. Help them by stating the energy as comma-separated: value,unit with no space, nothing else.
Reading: 1769.1,kWh
